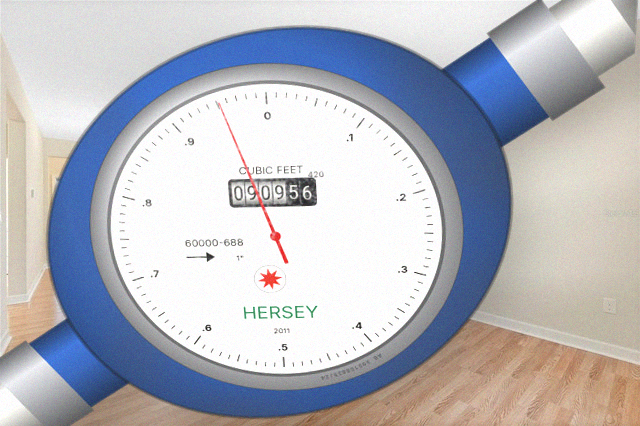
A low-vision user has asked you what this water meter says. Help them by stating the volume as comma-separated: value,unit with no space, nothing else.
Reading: 90955.95,ft³
